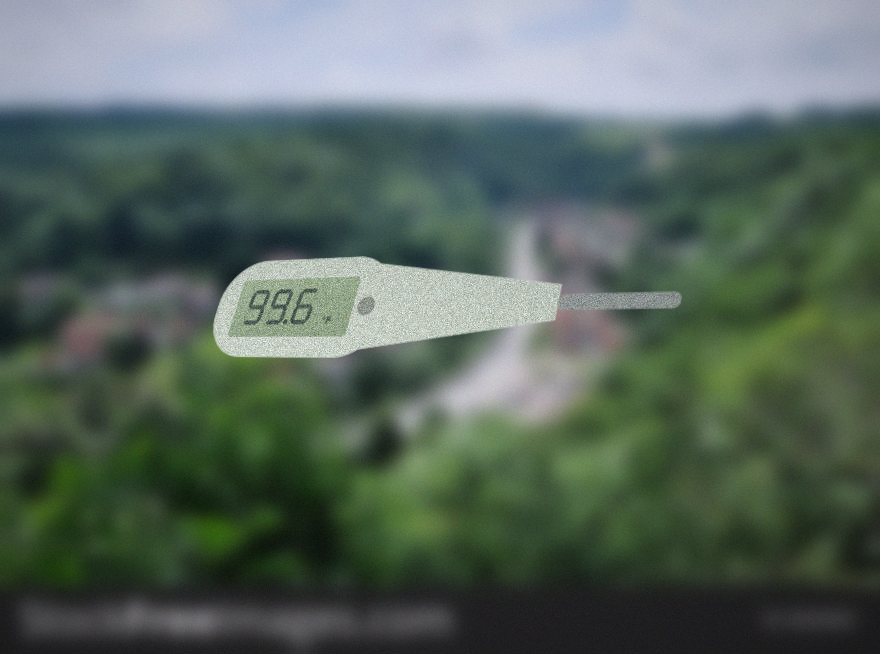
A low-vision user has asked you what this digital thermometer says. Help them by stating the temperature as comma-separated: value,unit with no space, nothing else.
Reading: 99.6,°F
